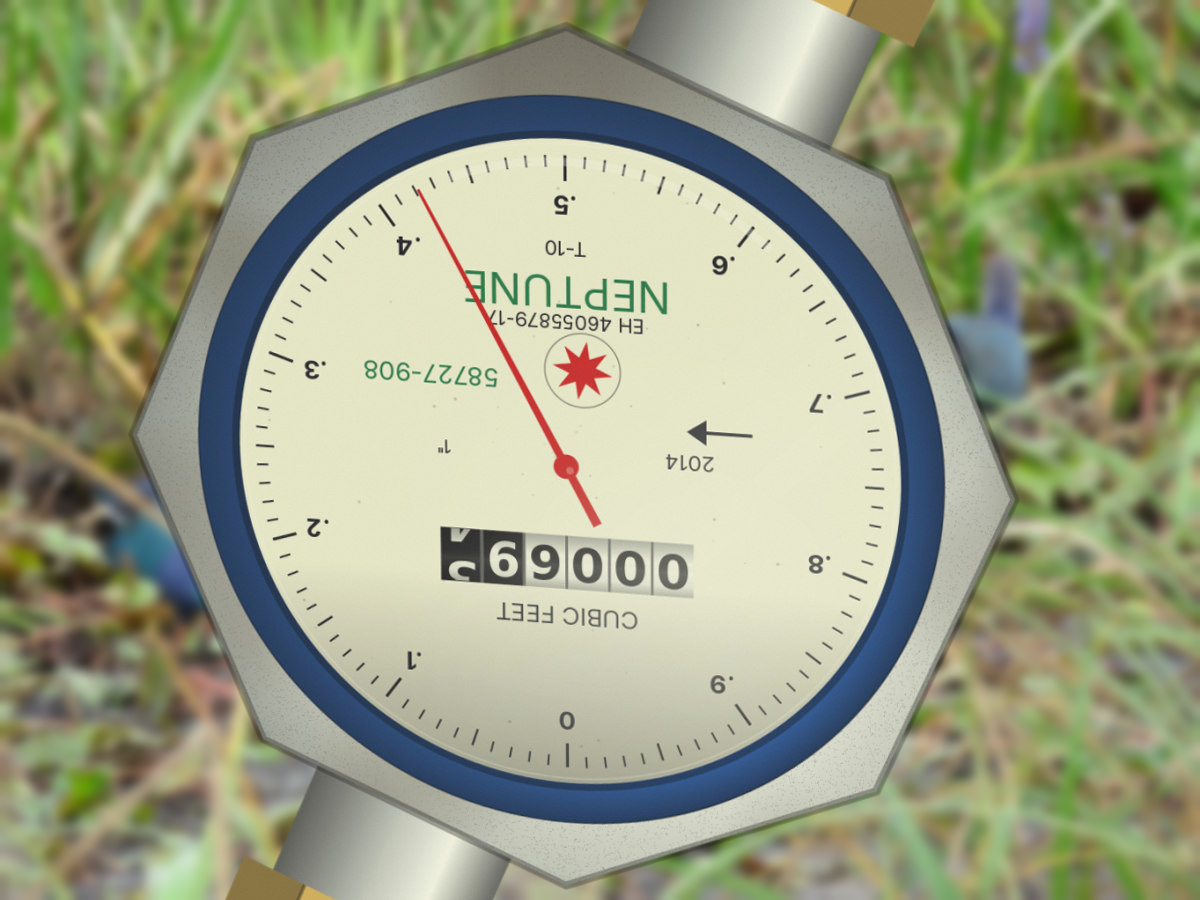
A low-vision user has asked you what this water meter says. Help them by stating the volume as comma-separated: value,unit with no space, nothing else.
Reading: 693.42,ft³
